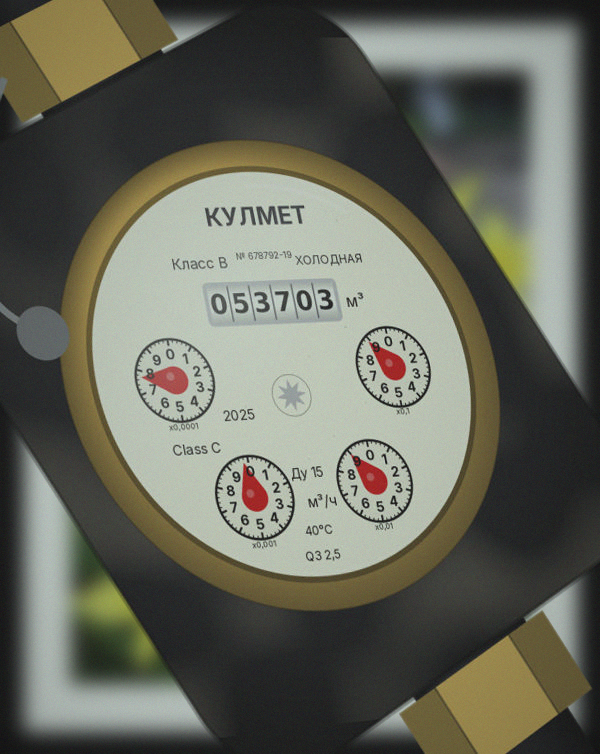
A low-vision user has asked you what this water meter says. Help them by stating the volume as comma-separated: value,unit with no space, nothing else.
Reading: 53703.8897,m³
